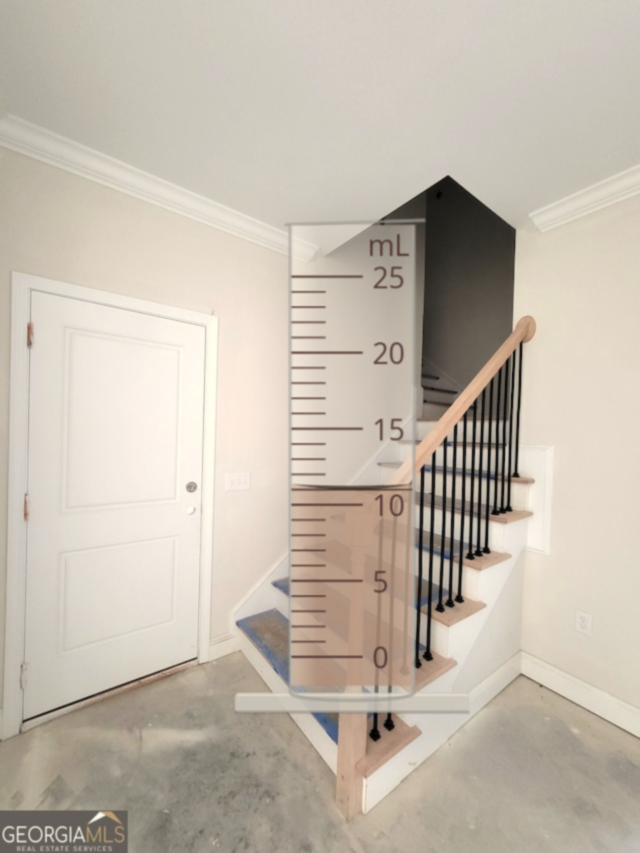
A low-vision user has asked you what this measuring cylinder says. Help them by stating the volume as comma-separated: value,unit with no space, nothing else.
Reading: 11,mL
